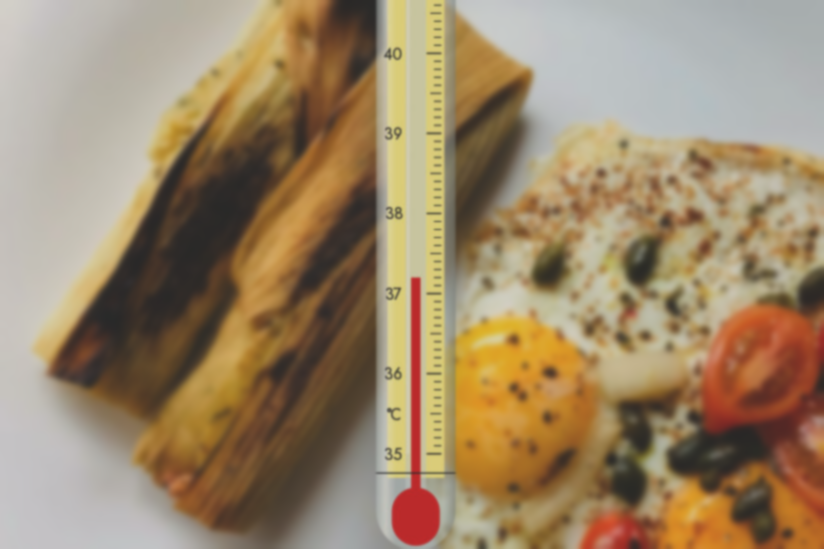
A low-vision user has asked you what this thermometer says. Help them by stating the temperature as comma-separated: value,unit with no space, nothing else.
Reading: 37.2,°C
